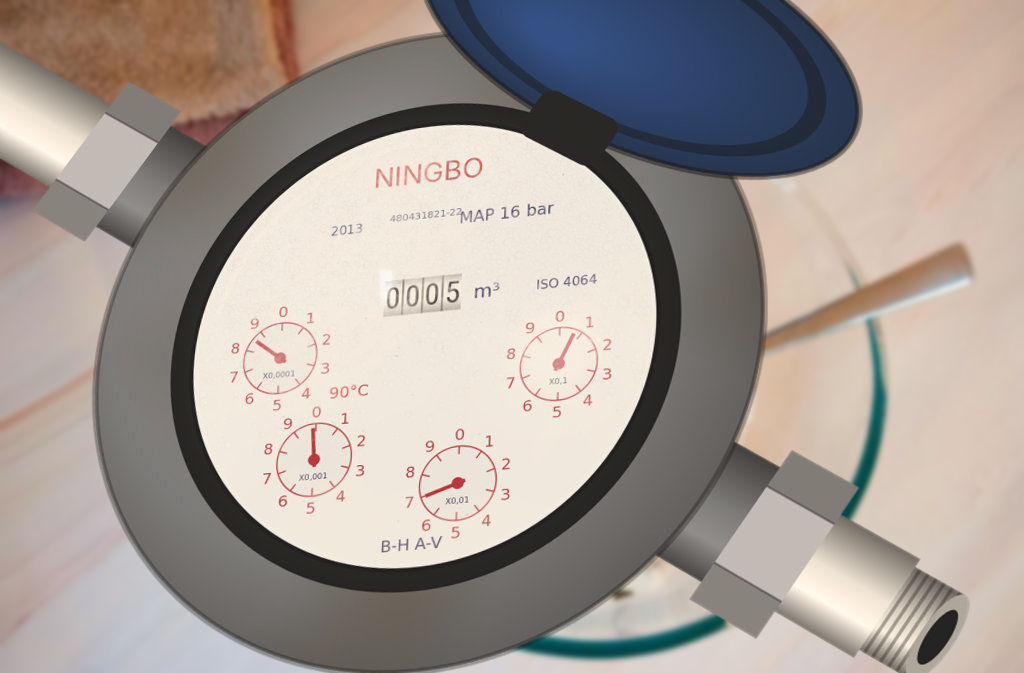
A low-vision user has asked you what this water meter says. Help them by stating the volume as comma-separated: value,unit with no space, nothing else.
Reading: 5.0698,m³
